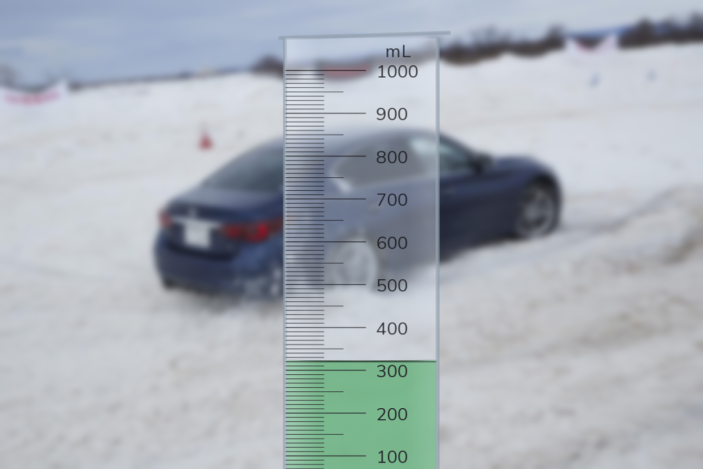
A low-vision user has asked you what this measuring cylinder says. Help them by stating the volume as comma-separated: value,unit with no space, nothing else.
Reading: 320,mL
